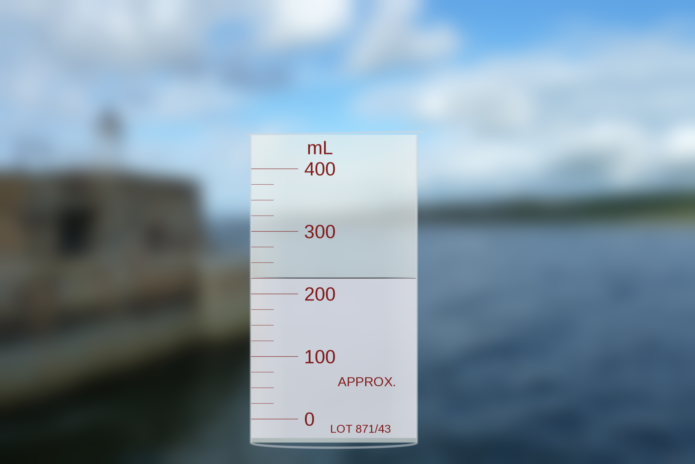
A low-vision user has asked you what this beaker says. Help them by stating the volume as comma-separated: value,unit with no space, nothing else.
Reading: 225,mL
